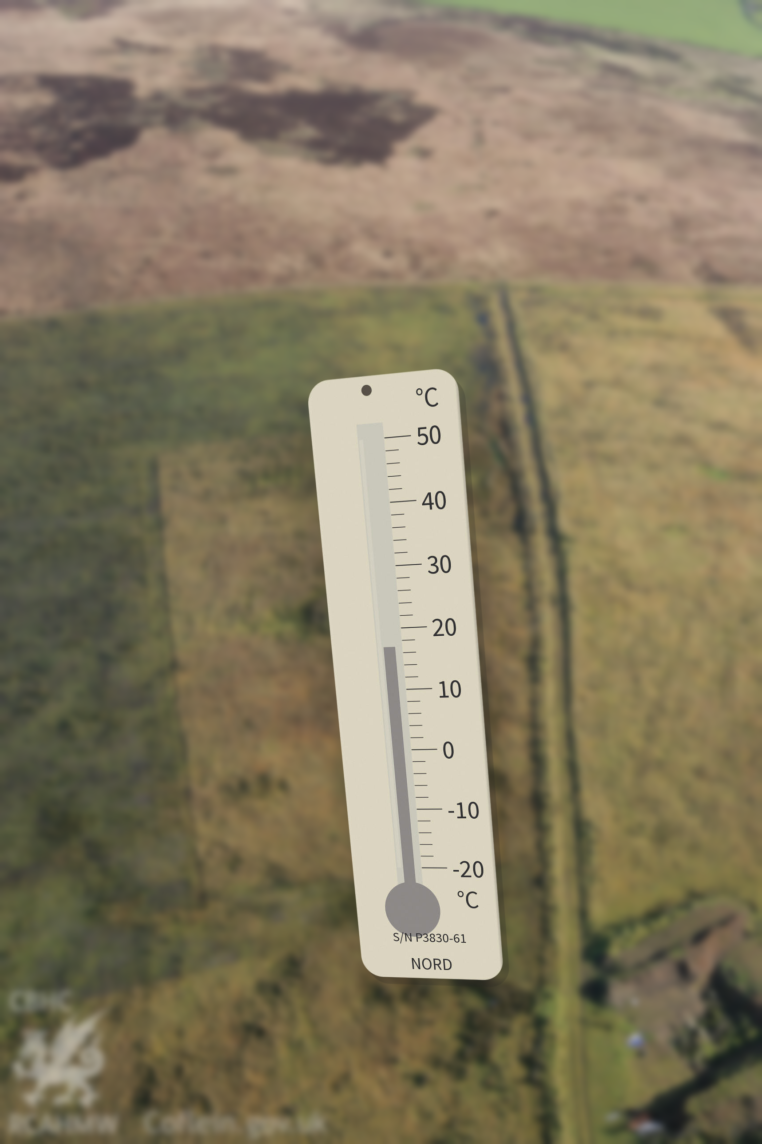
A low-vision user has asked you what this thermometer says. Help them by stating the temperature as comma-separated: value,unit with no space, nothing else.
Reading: 17,°C
